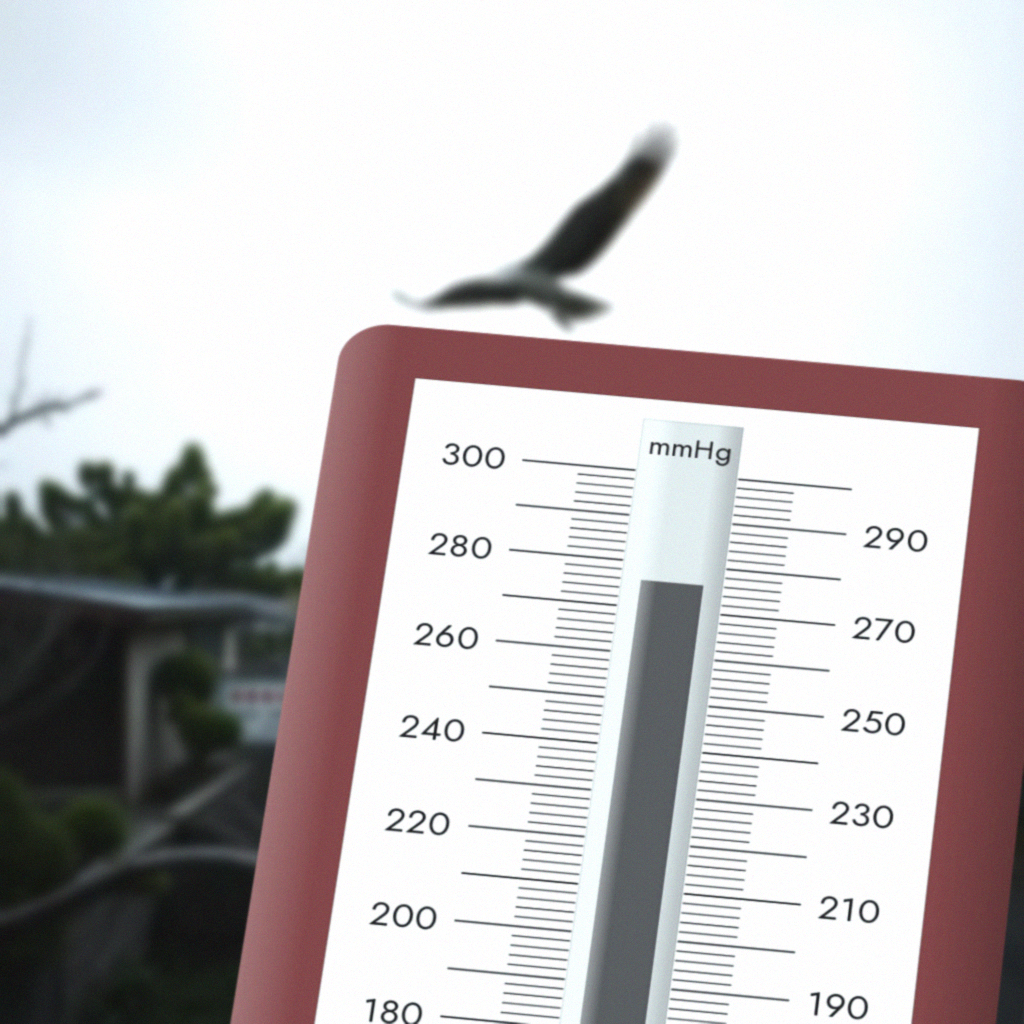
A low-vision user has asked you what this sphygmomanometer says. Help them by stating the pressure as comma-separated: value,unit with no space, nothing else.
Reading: 276,mmHg
